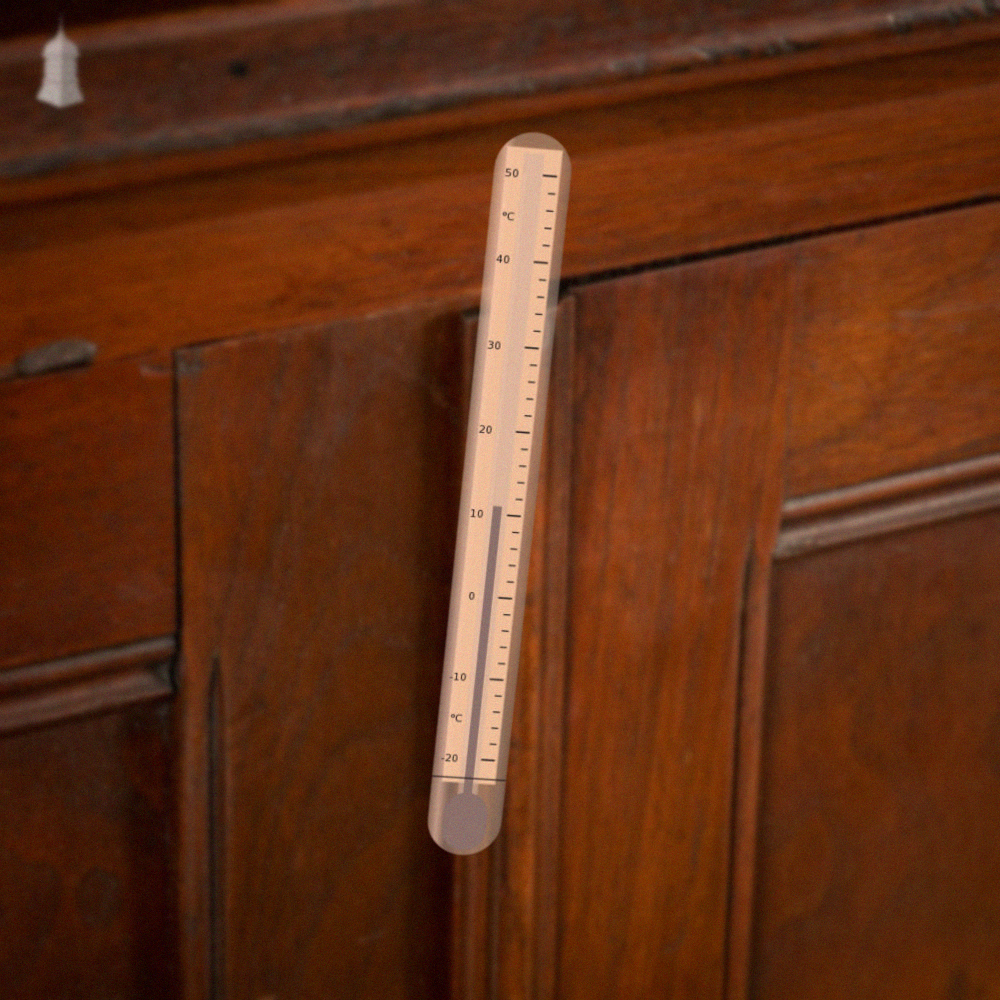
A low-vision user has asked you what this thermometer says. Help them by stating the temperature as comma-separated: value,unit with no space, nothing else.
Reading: 11,°C
